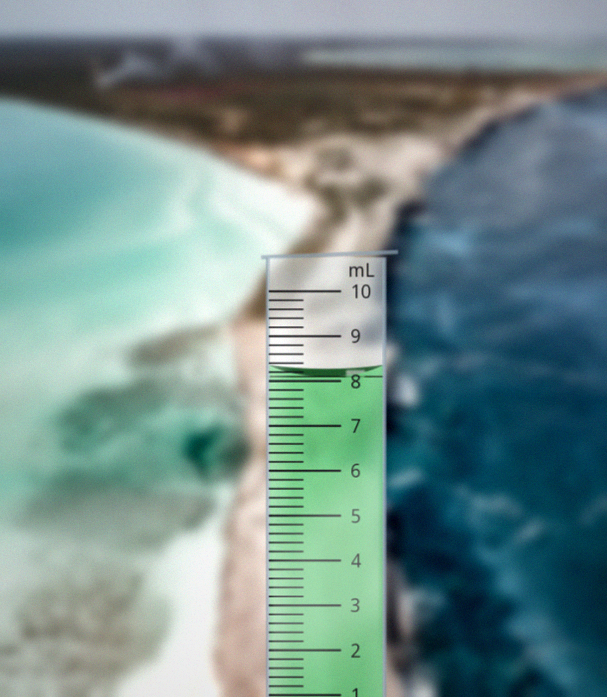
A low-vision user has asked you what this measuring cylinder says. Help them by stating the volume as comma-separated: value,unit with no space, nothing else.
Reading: 8.1,mL
